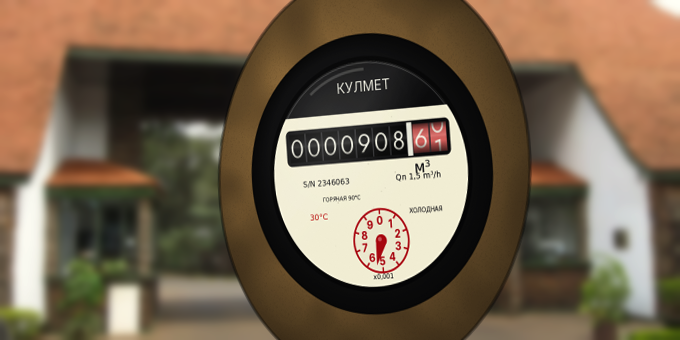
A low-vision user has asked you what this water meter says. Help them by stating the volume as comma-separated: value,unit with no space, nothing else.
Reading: 908.605,m³
